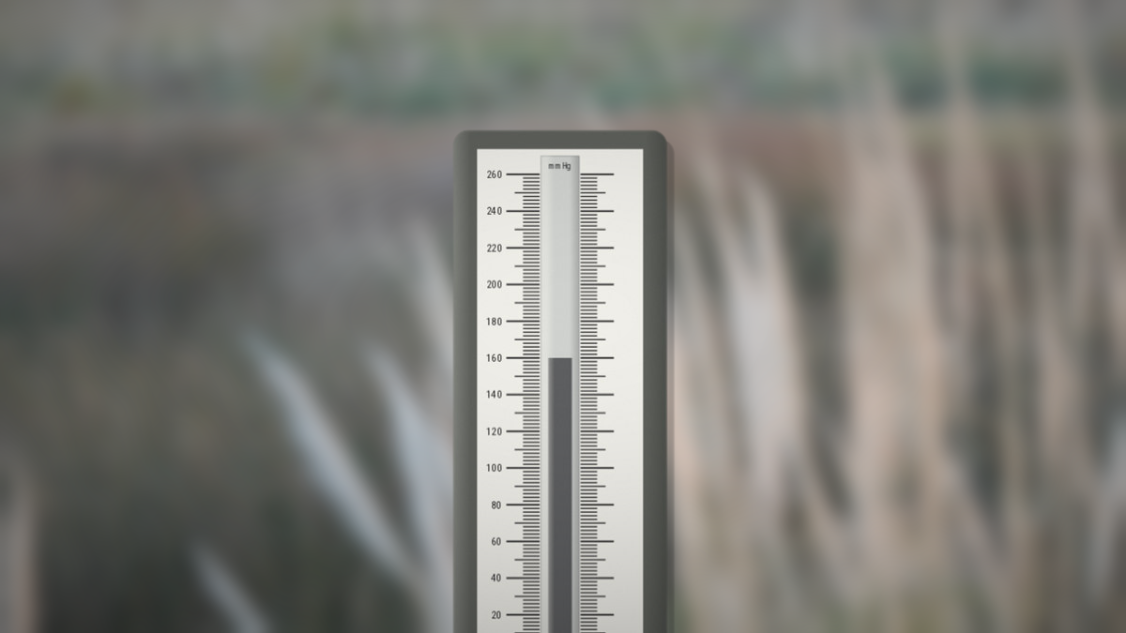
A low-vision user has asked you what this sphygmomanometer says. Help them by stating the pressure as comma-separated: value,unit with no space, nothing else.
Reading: 160,mmHg
